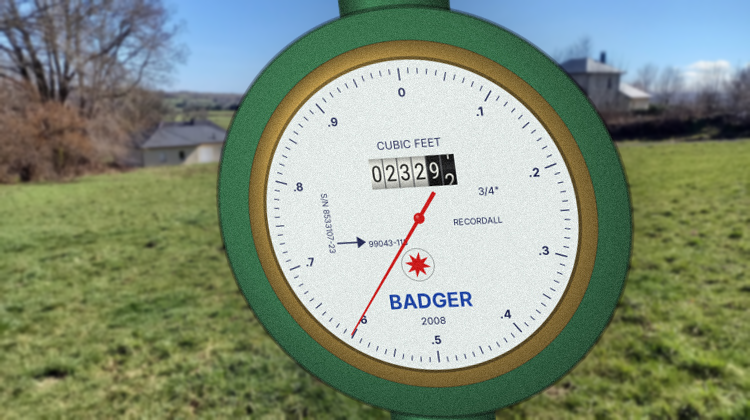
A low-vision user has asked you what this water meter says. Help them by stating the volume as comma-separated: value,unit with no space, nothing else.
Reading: 23291.60,ft³
